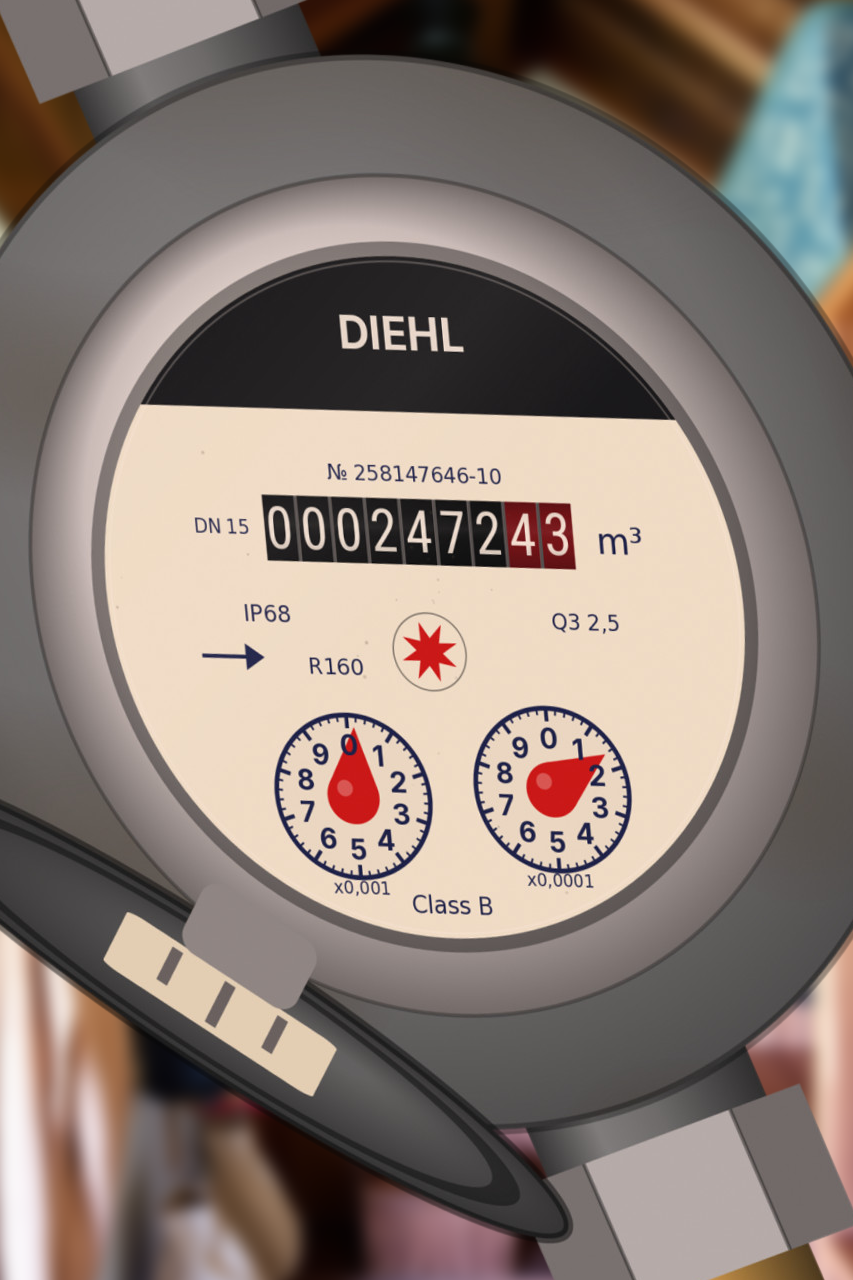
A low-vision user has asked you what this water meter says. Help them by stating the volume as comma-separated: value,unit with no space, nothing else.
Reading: 2472.4301,m³
